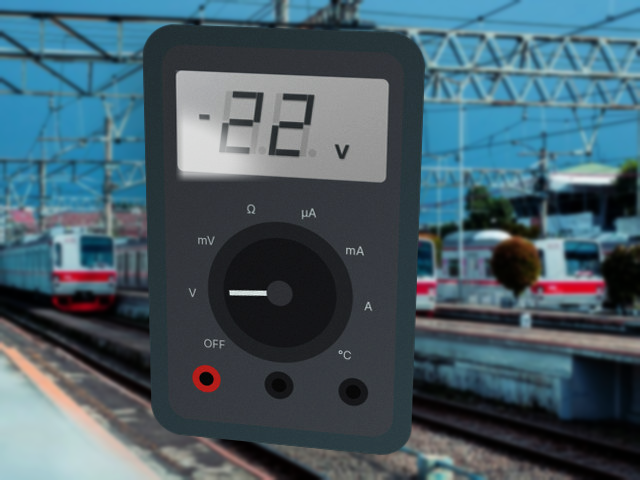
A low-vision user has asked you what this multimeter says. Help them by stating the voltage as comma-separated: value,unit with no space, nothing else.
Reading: -22,V
